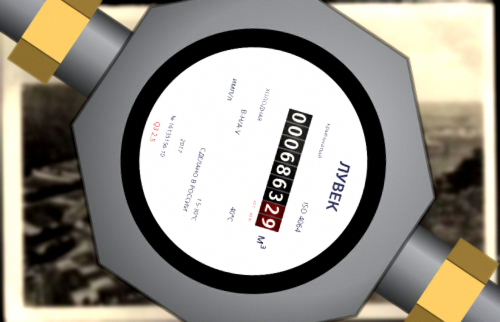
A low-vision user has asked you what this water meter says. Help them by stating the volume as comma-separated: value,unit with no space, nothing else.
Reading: 6863.29,m³
